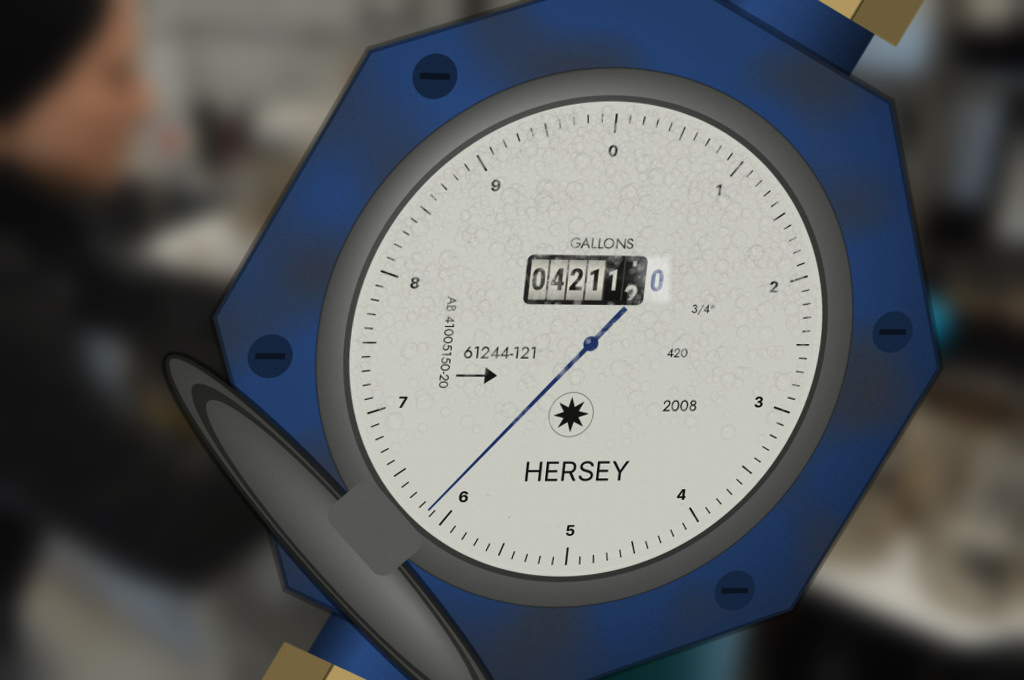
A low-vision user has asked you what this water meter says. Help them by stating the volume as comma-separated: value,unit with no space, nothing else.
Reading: 421116.1,gal
